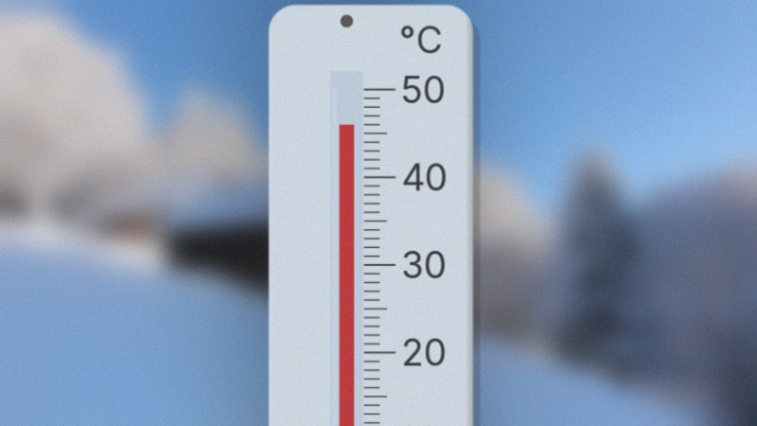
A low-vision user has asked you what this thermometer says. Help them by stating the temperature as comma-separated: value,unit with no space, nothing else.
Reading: 46,°C
